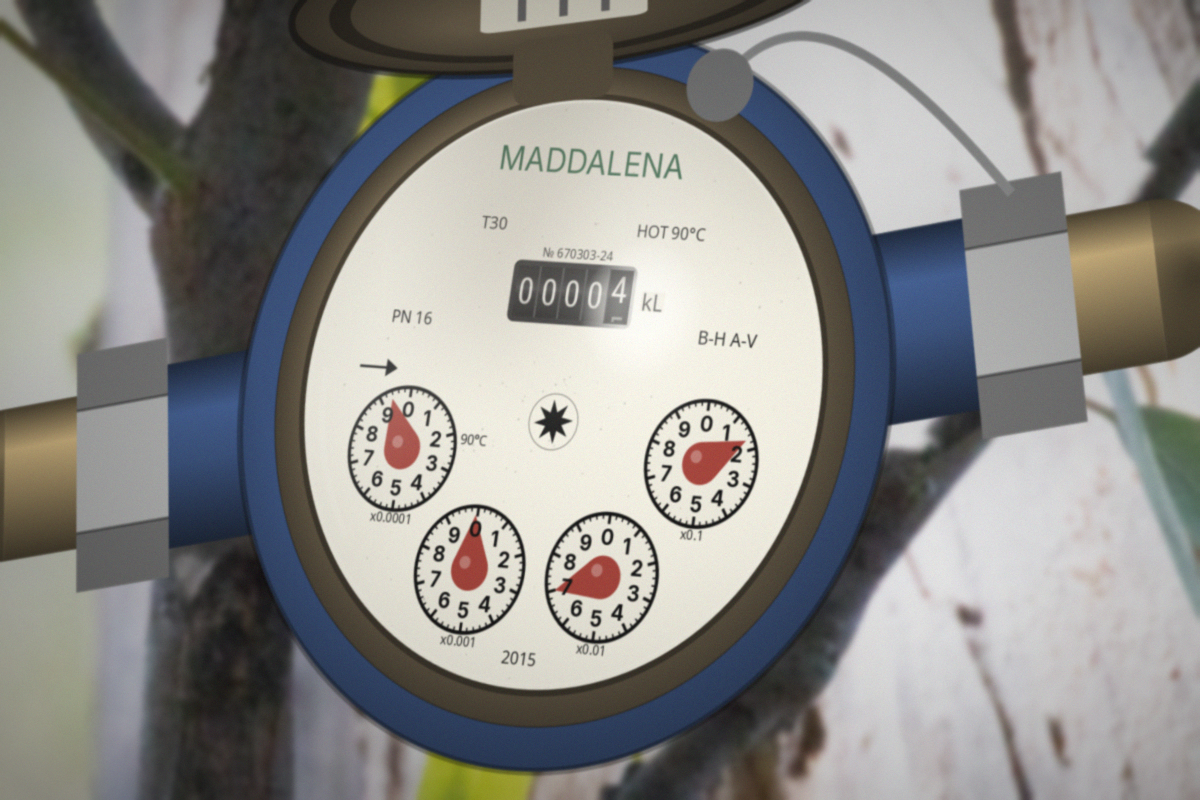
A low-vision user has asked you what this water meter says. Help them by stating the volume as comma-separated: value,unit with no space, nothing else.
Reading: 4.1699,kL
